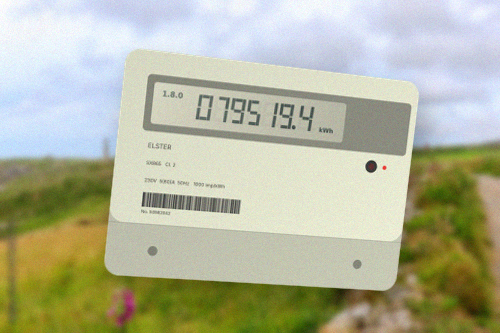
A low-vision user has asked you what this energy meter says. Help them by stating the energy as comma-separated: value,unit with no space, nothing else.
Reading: 79519.4,kWh
